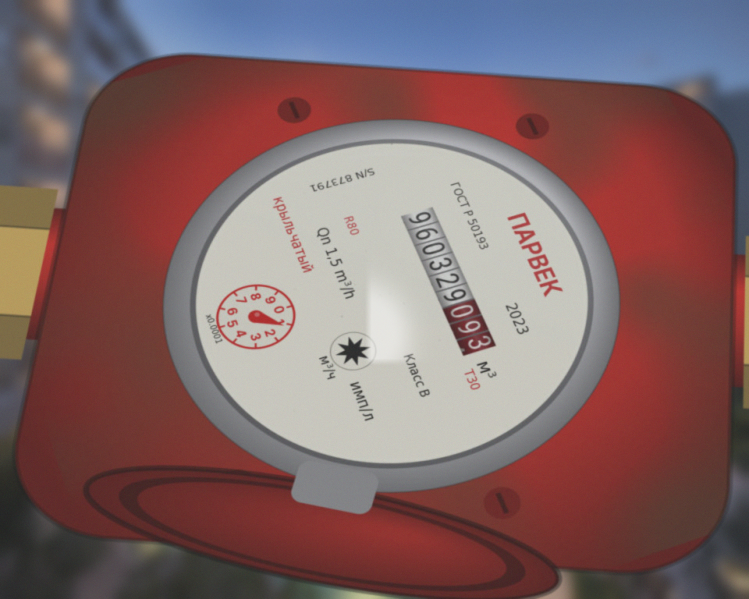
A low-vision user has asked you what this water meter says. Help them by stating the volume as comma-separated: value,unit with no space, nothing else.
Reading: 960329.0931,m³
